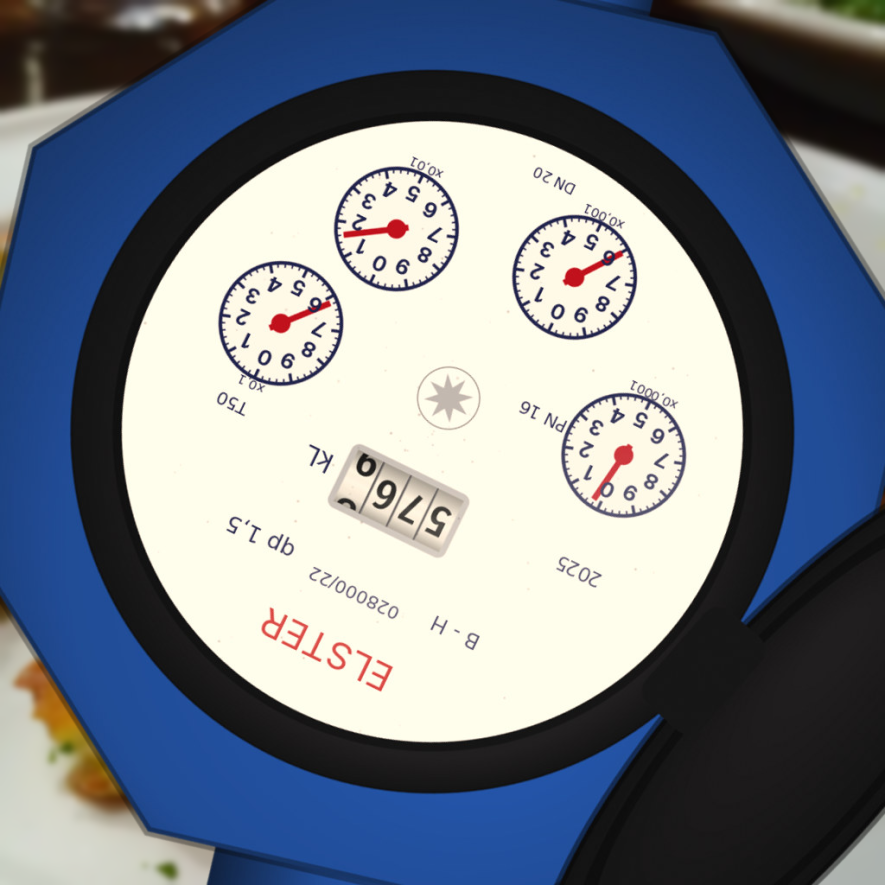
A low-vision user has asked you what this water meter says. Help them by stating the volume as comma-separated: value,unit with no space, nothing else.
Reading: 5768.6160,kL
